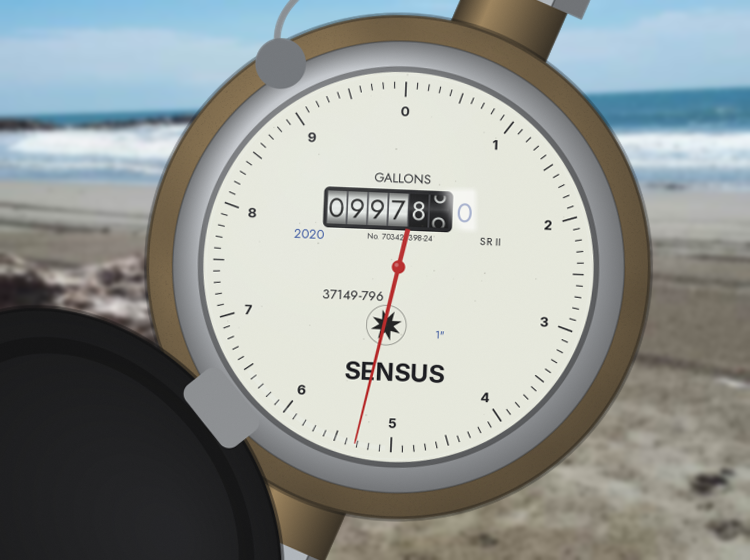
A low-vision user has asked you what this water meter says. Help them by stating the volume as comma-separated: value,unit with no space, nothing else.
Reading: 997885.3,gal
